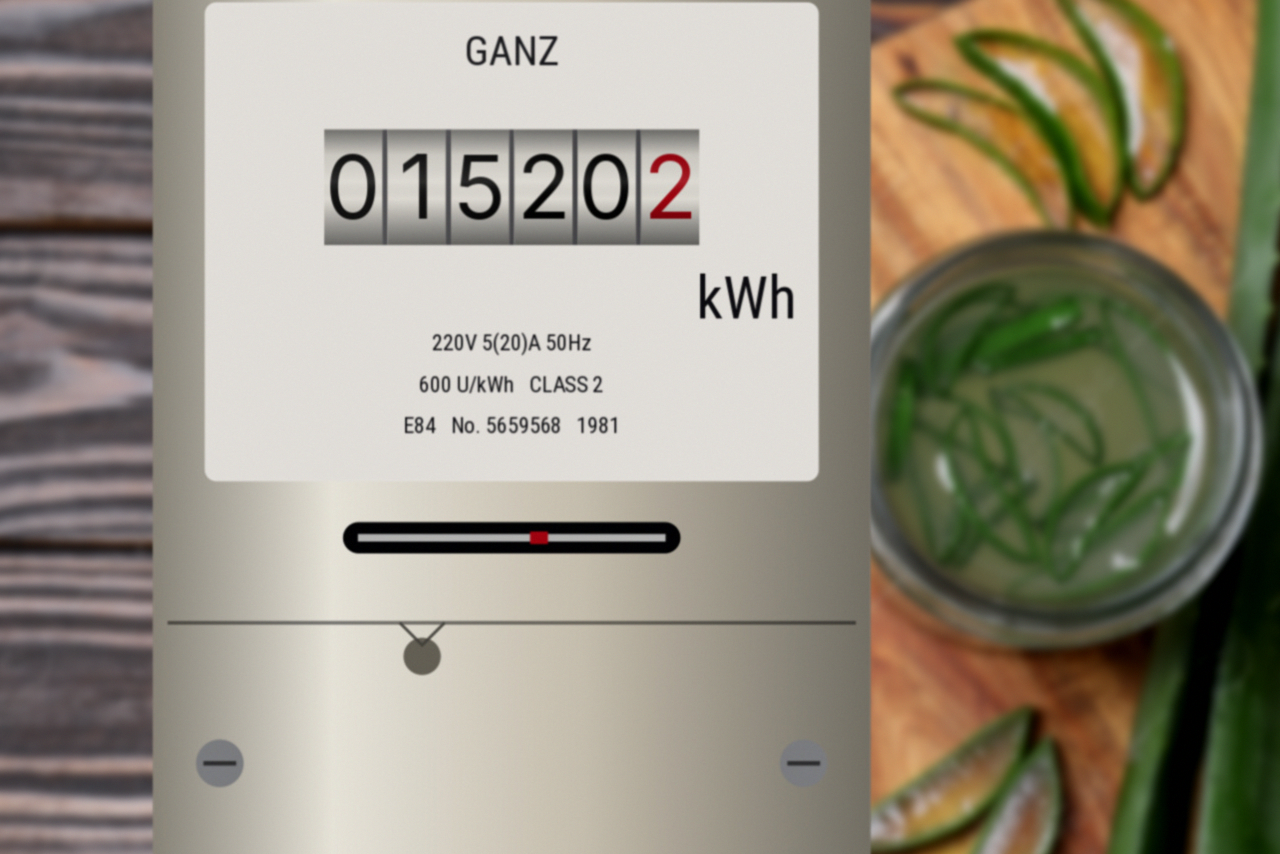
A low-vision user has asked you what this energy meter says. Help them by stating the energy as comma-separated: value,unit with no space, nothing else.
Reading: 1520.2,kWh
